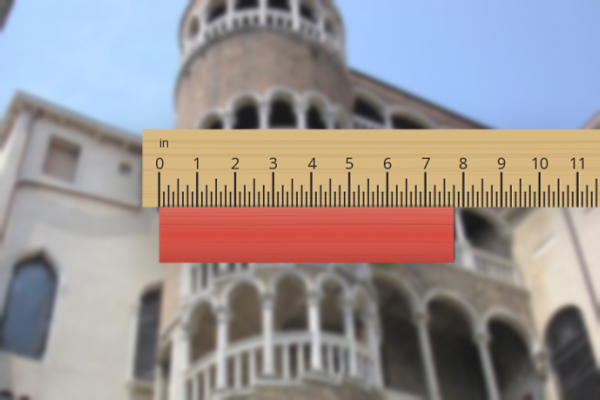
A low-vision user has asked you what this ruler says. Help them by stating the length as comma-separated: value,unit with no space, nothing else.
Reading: 7.75,in
